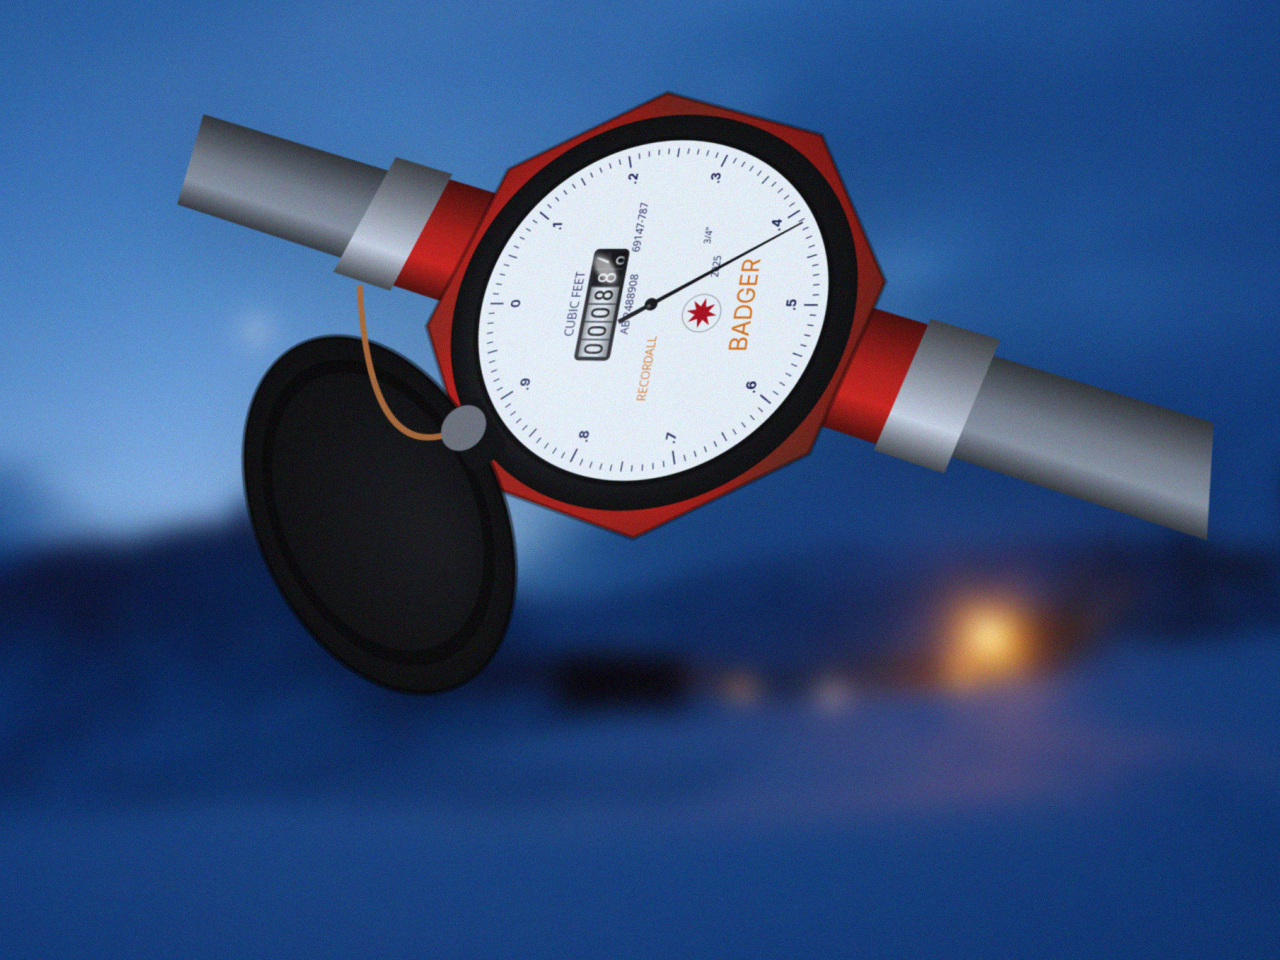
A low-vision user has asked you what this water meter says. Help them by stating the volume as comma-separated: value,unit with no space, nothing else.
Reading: 887.41,ft³
